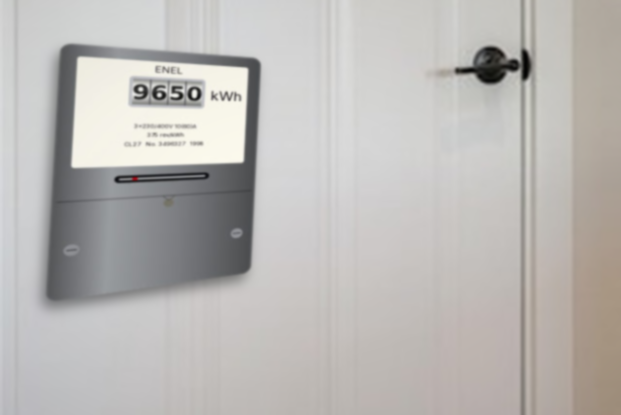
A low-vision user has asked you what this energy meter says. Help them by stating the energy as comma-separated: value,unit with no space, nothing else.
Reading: 9650,kWh
